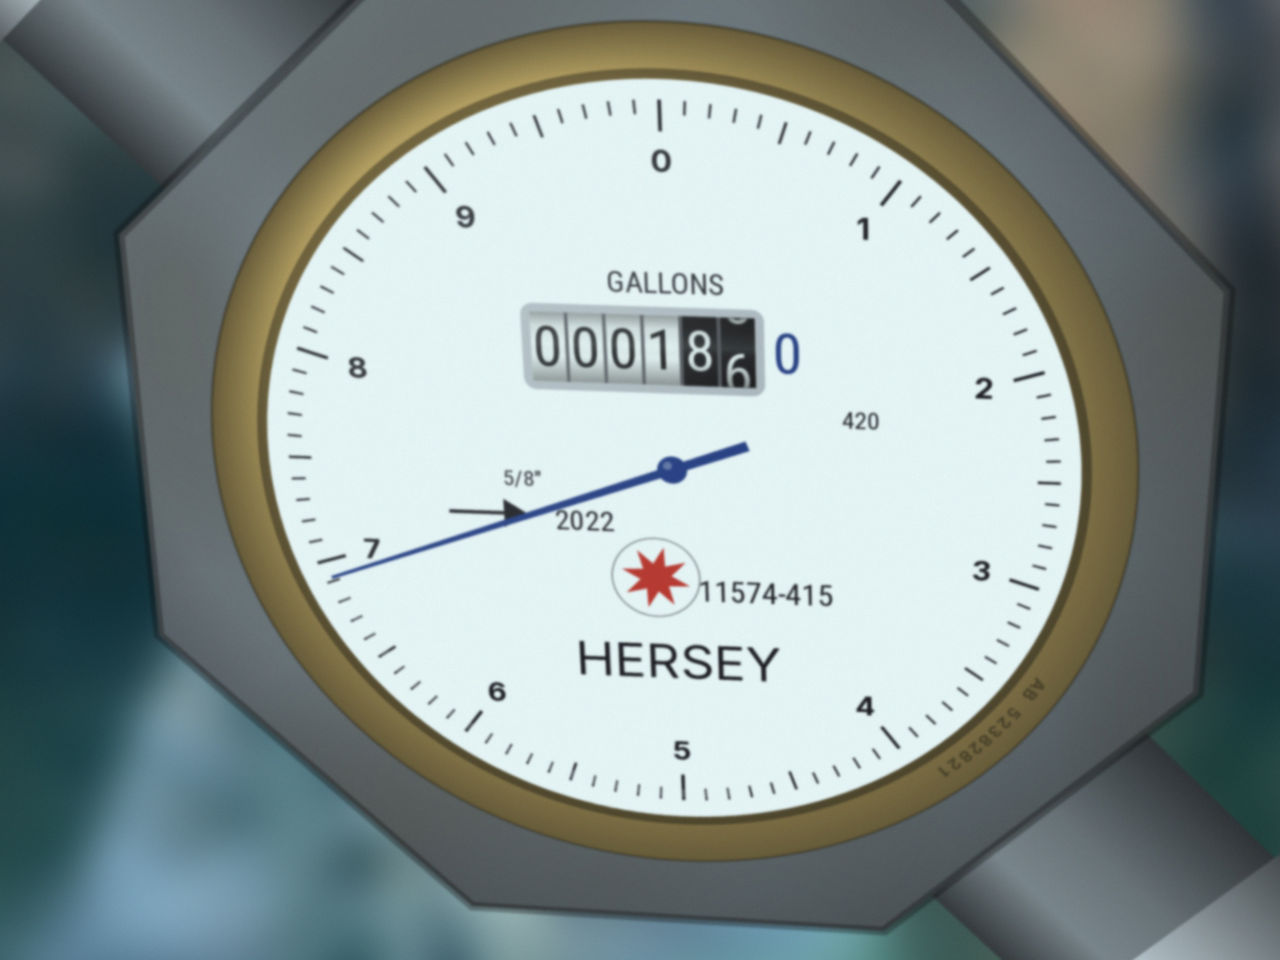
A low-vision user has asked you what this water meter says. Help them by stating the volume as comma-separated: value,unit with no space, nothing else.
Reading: 1856.9,gal
